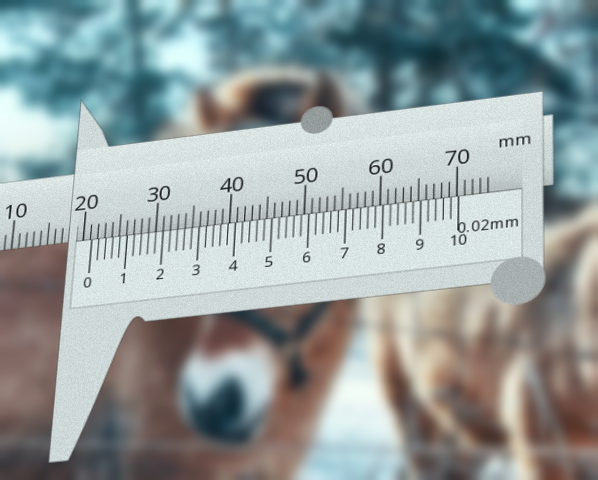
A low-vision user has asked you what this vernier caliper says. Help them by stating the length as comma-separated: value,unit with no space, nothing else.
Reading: 21.2,mm
